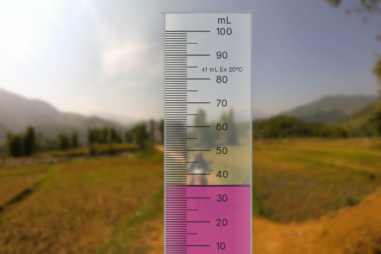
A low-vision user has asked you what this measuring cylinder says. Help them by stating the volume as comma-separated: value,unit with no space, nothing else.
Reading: 35,mL
